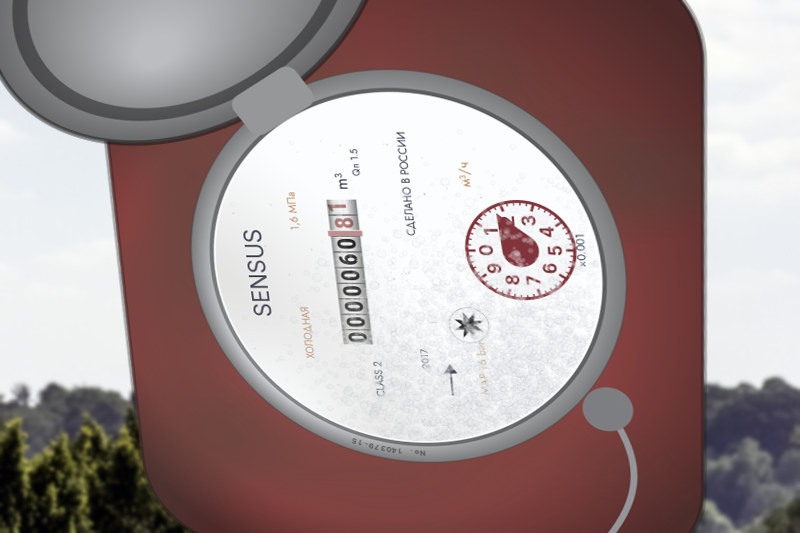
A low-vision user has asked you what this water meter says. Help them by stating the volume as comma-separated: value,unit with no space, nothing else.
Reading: 60.811,m³
